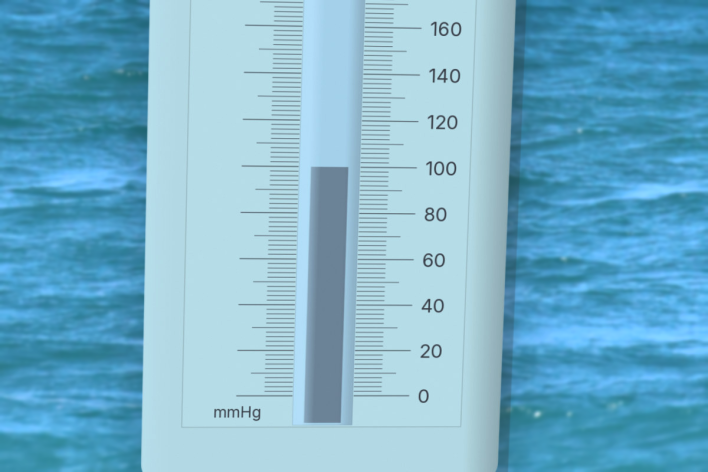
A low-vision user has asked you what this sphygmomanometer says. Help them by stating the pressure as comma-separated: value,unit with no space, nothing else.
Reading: 100,mmHg
